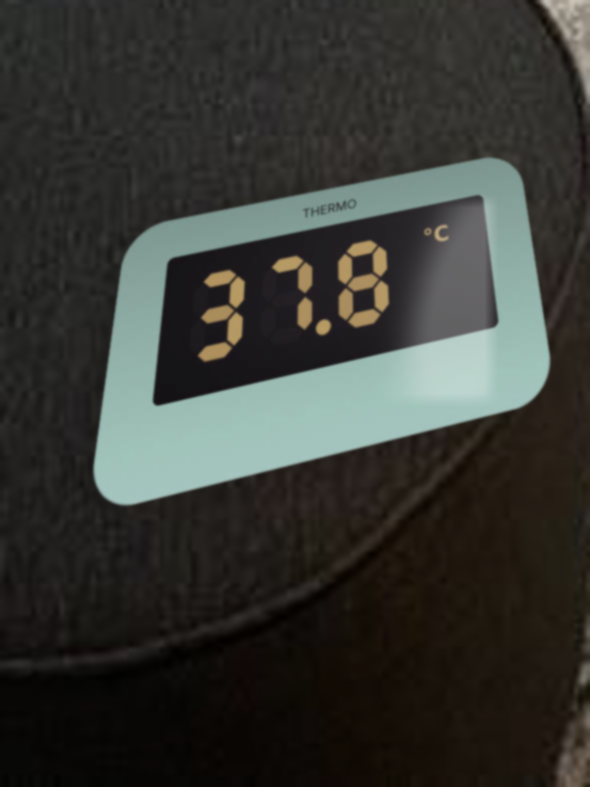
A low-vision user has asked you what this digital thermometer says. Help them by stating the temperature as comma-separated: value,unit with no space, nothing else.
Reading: 37.8,°C
